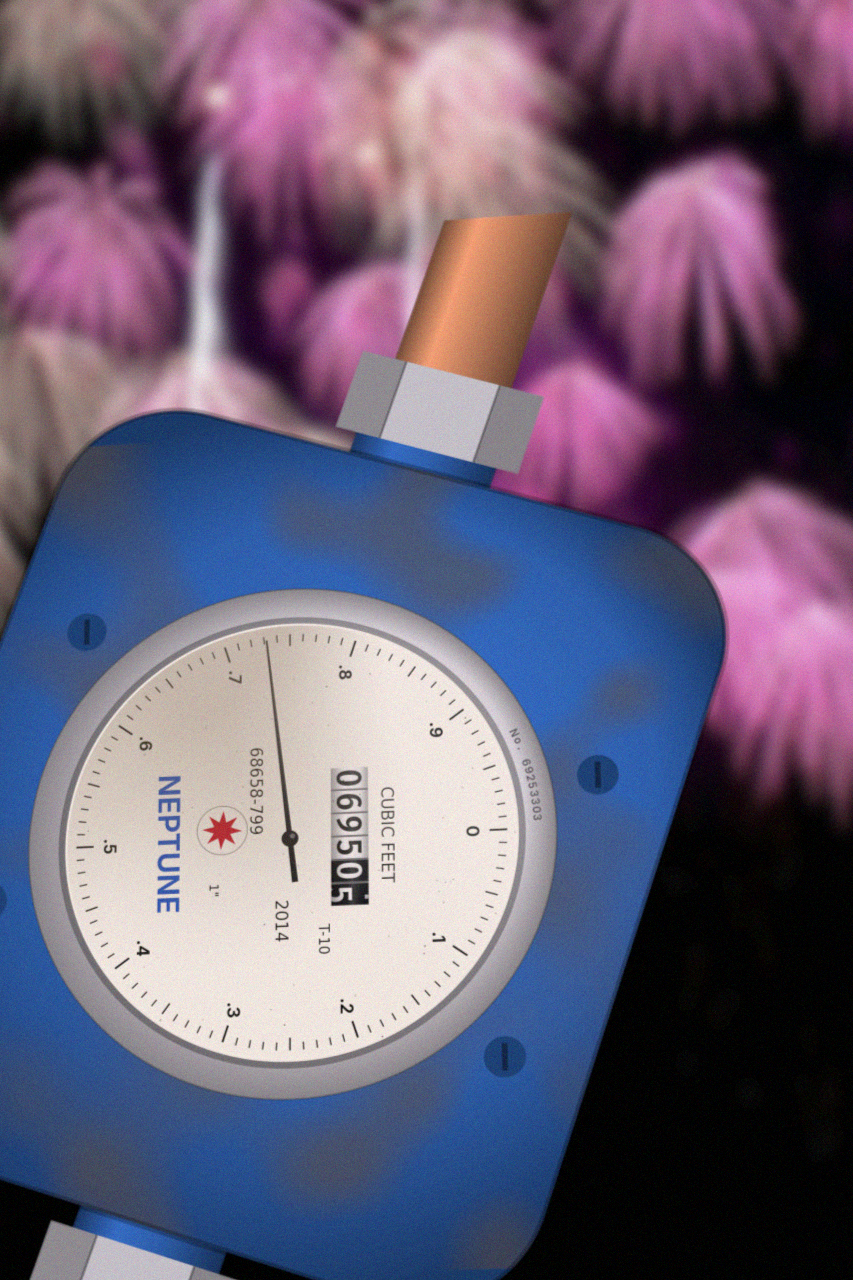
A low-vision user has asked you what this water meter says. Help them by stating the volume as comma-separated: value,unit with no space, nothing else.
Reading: 69504.73,ft³
